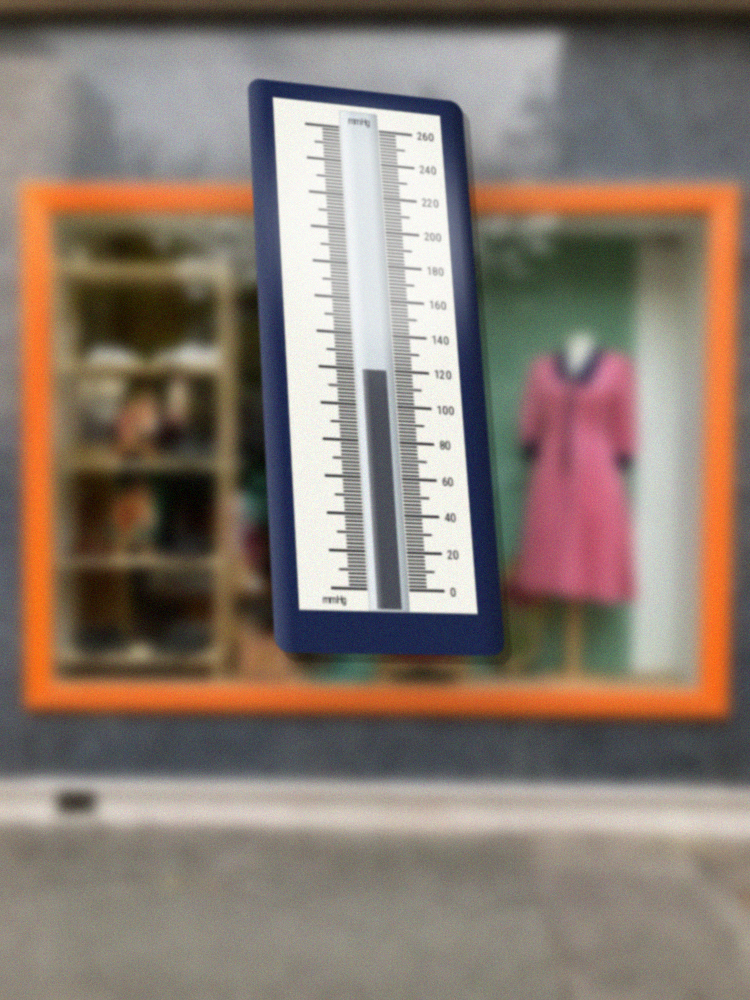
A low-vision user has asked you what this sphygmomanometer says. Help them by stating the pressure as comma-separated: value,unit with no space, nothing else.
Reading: 120,mmHg
